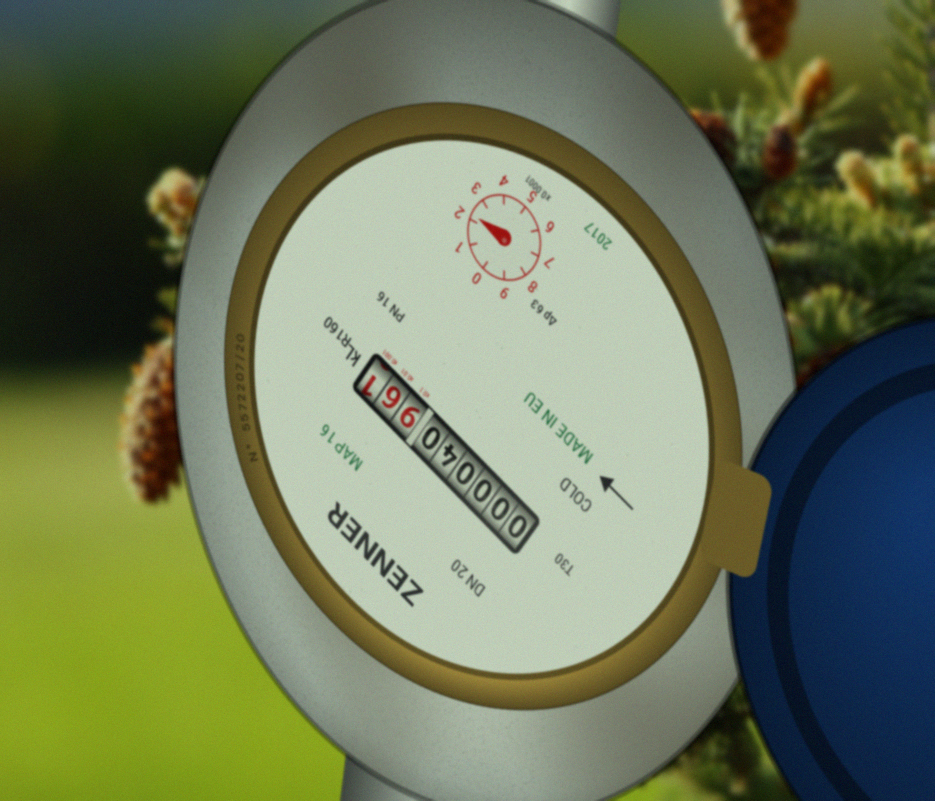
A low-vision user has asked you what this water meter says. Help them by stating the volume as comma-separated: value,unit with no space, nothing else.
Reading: 40.9612,kL
